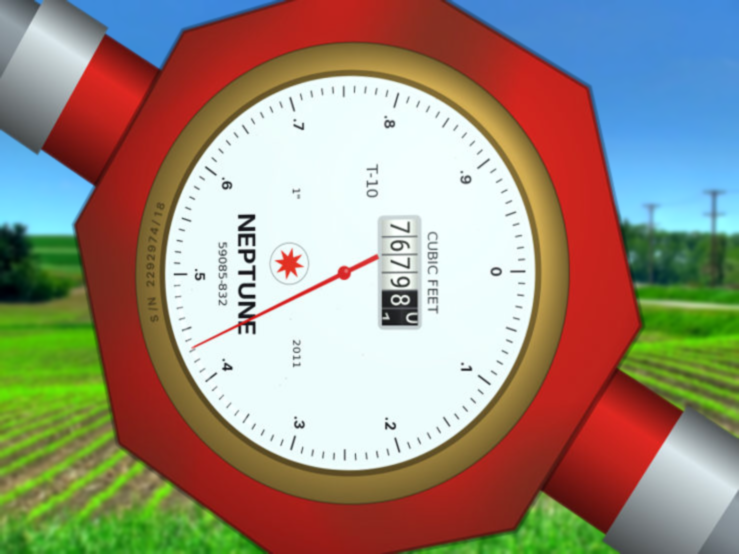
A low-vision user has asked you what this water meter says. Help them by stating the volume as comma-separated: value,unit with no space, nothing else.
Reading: 767980.43,ft³
